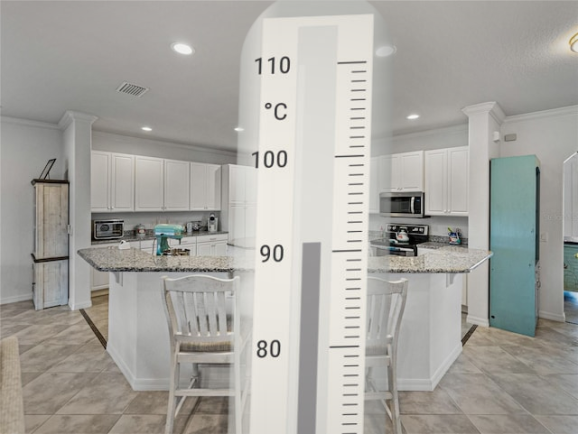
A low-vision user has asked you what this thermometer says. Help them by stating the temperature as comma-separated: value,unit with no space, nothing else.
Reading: 91,°C
